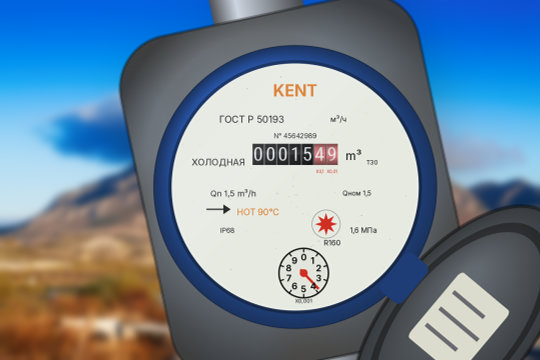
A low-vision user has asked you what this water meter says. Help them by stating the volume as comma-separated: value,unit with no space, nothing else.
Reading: 15.493,m³
